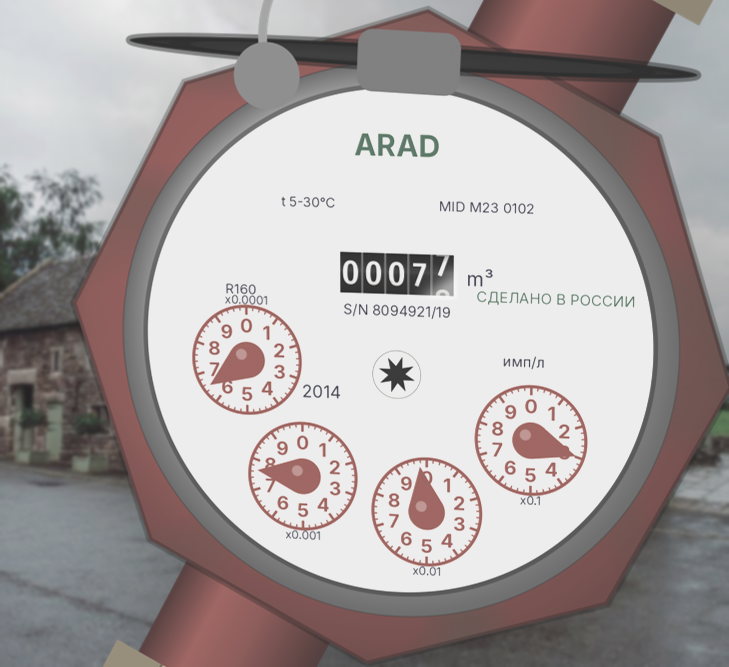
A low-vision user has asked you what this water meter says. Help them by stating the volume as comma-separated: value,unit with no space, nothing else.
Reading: 77.2976,m³
